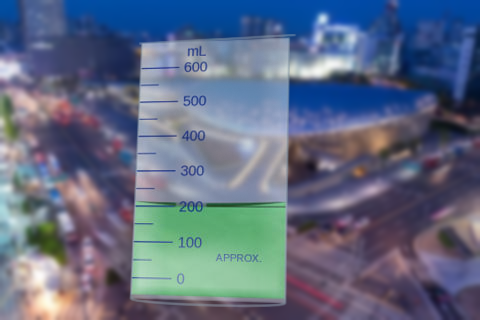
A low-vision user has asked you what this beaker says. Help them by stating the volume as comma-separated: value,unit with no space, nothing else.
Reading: 200,mL
